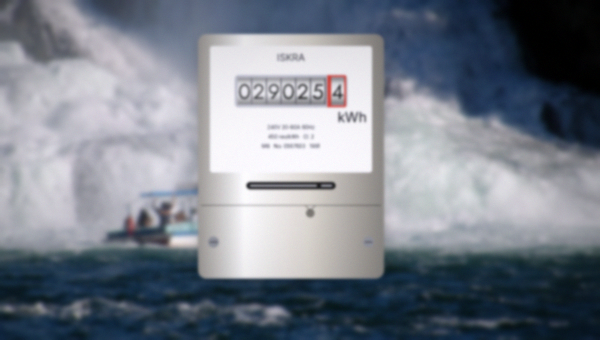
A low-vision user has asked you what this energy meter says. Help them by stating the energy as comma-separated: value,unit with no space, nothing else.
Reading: 29025.4,kWh
